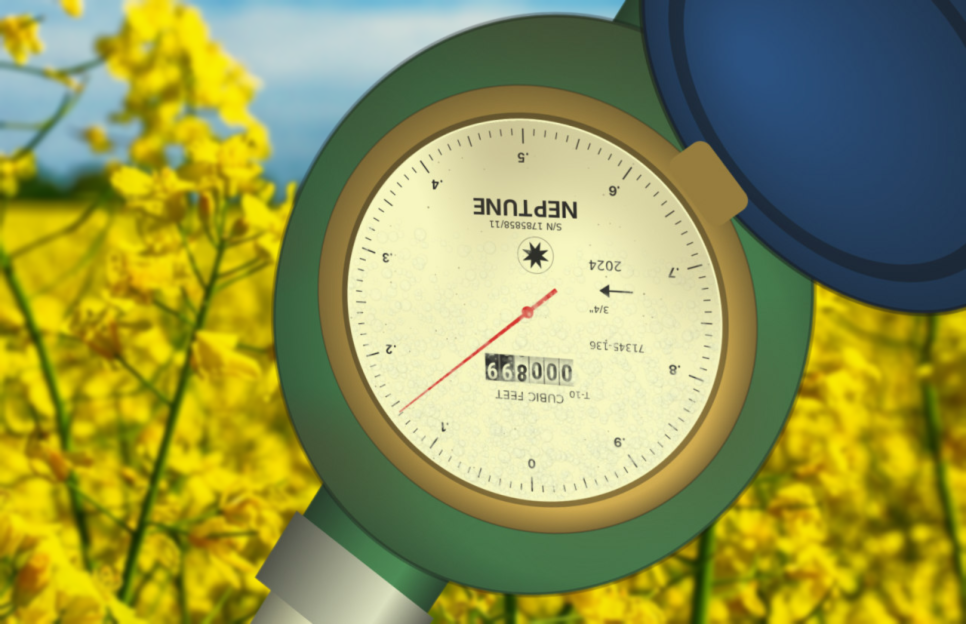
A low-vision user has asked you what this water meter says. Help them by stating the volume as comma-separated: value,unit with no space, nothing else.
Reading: 899.14,ft³
